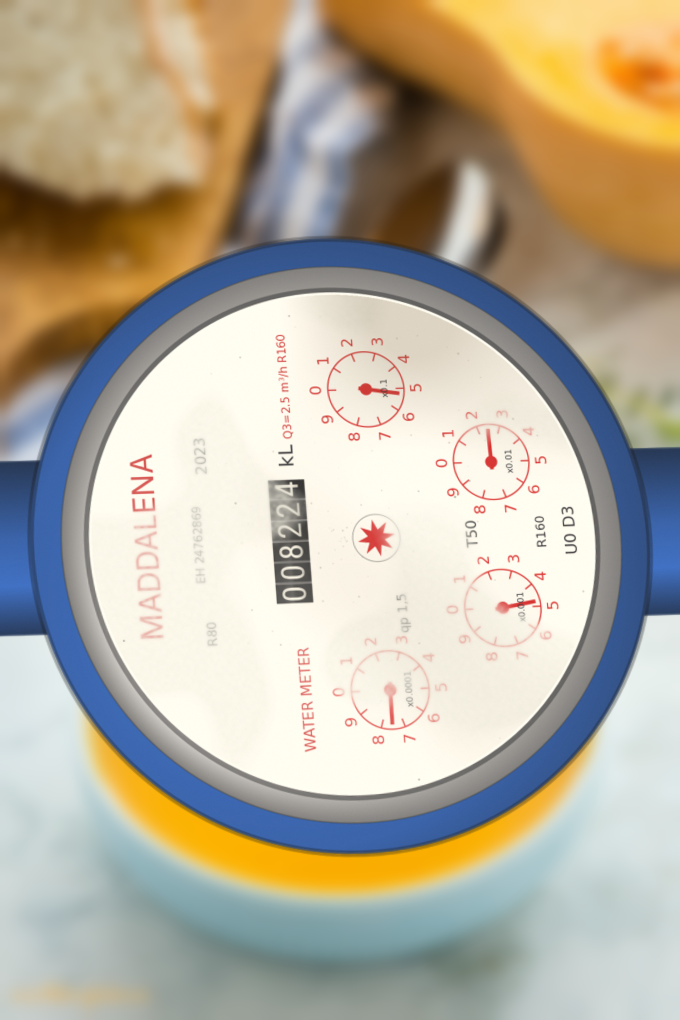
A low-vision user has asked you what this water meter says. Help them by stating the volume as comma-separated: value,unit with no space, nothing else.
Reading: 8224.5247,kL
